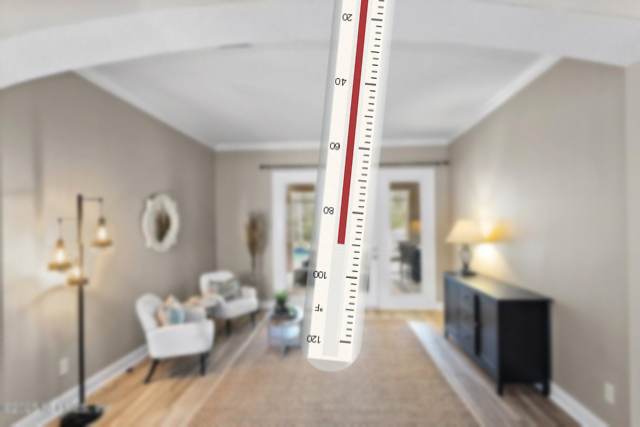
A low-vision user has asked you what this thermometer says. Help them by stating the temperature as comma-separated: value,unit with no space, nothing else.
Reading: 90,°F
